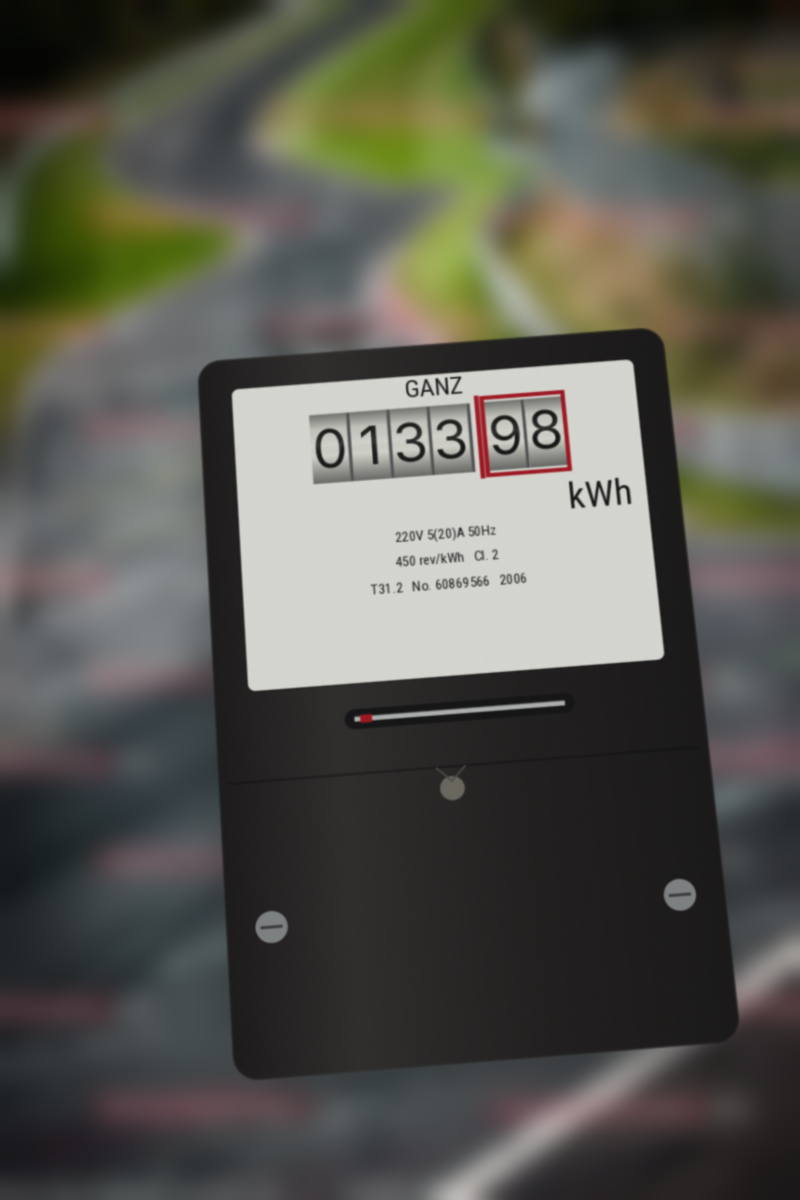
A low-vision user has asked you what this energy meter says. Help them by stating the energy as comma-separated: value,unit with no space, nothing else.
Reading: 133.98,kWh
